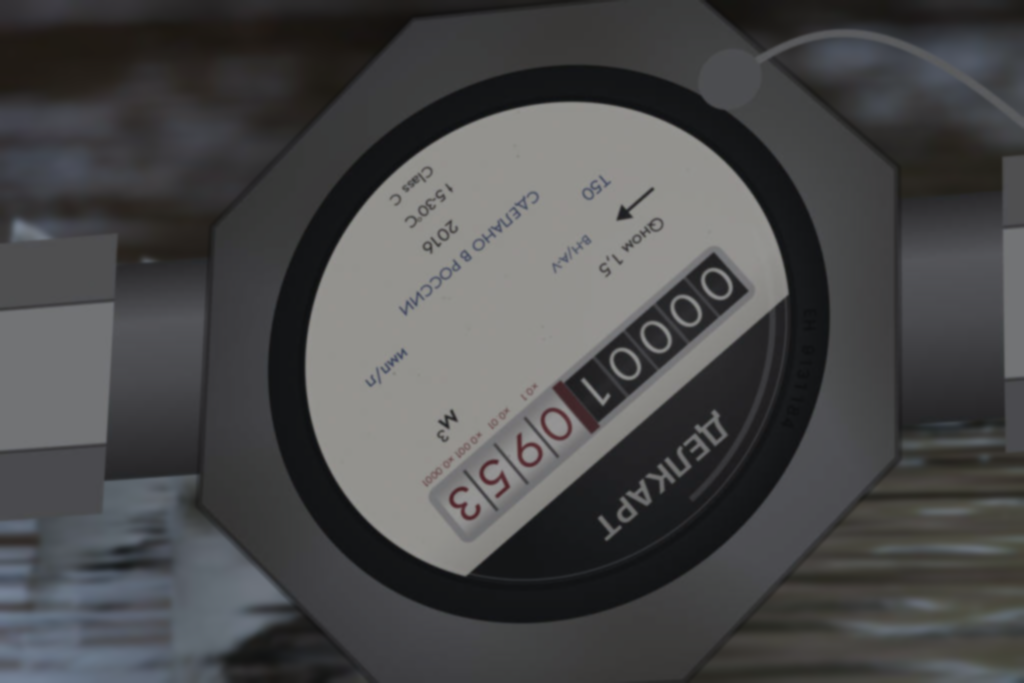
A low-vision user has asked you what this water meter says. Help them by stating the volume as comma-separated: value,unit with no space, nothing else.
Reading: 1.0953,m³
